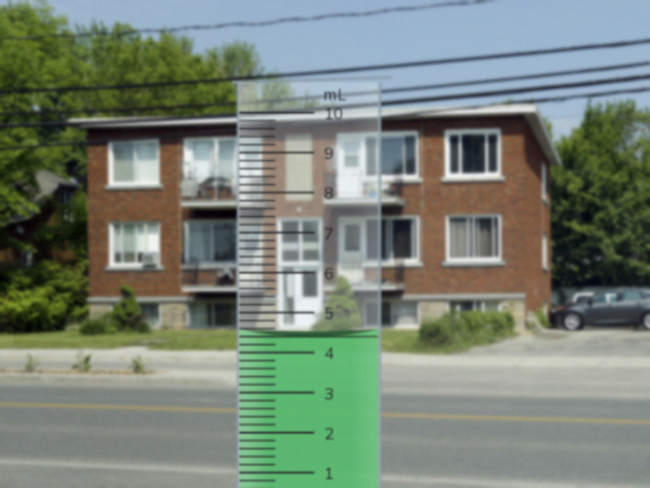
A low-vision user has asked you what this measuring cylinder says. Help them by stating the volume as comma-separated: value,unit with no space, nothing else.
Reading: 4.4,mL
